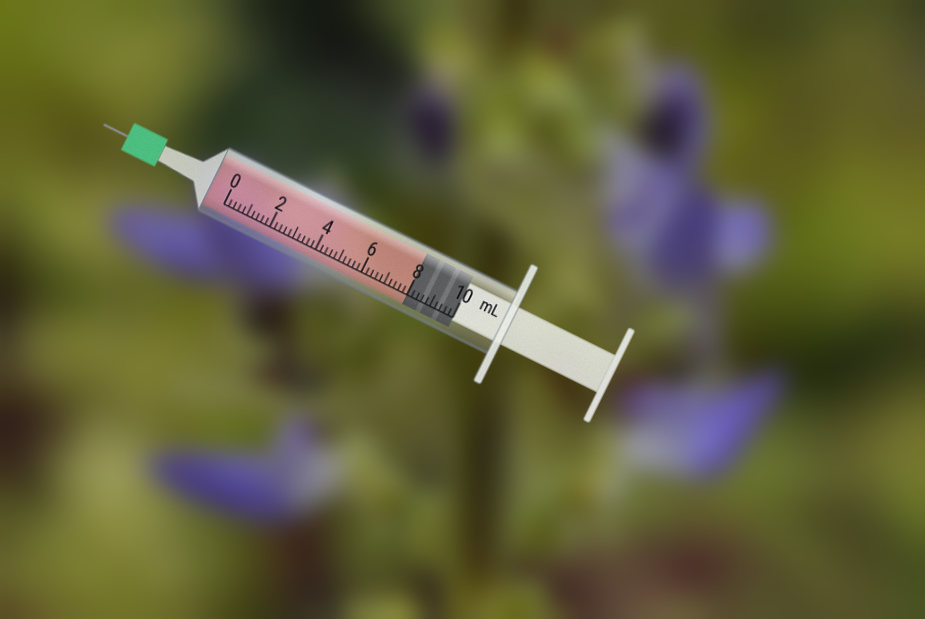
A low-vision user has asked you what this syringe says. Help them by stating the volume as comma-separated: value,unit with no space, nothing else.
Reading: 8,mL
